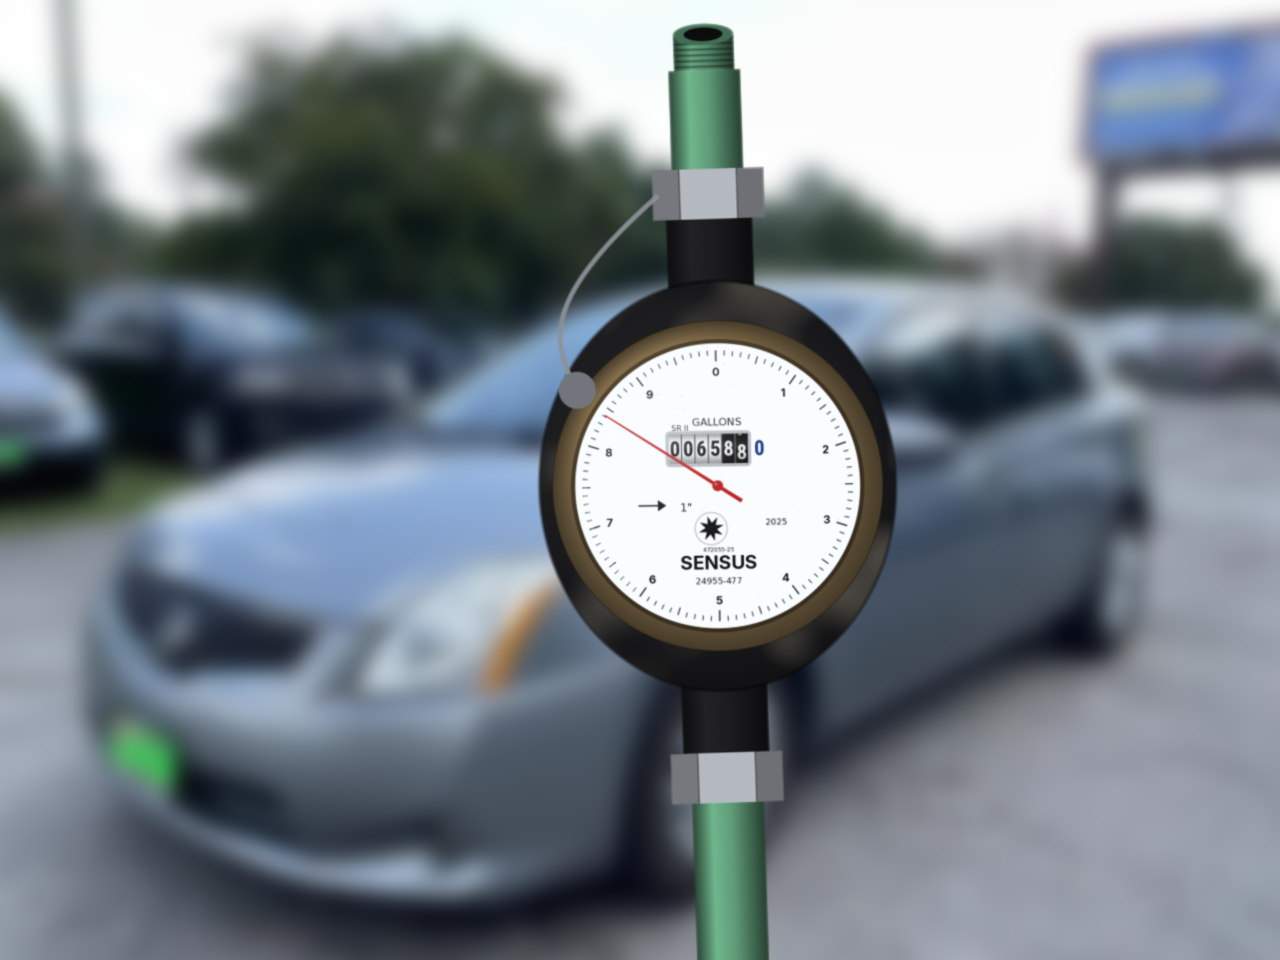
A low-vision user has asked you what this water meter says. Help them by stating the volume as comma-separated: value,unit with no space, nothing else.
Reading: 65878.4,gal
